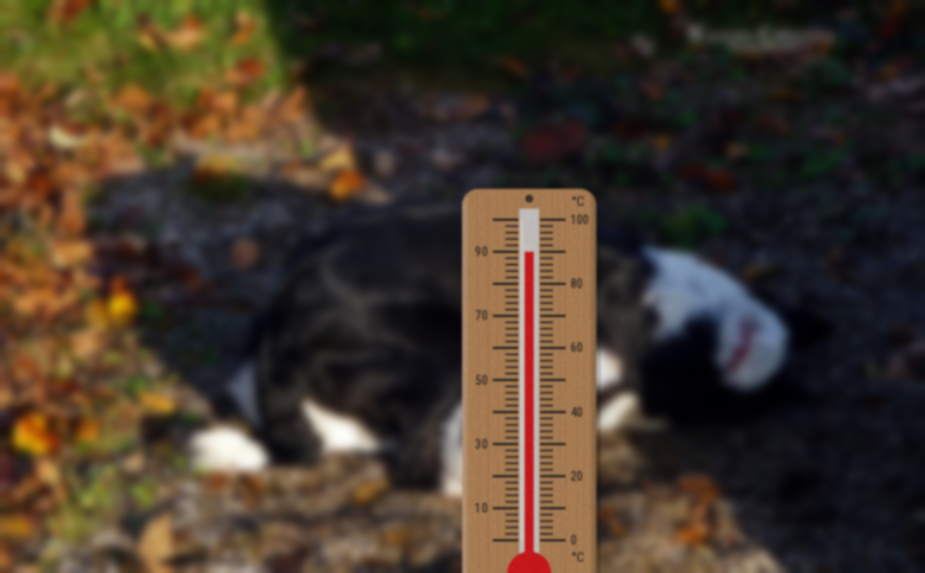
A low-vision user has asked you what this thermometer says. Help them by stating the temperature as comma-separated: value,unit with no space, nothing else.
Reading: 90,°C
